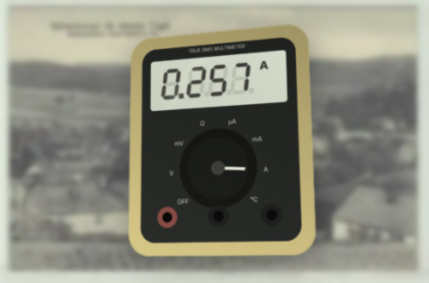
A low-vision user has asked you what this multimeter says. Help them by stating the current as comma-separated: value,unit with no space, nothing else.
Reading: 0.257,A
